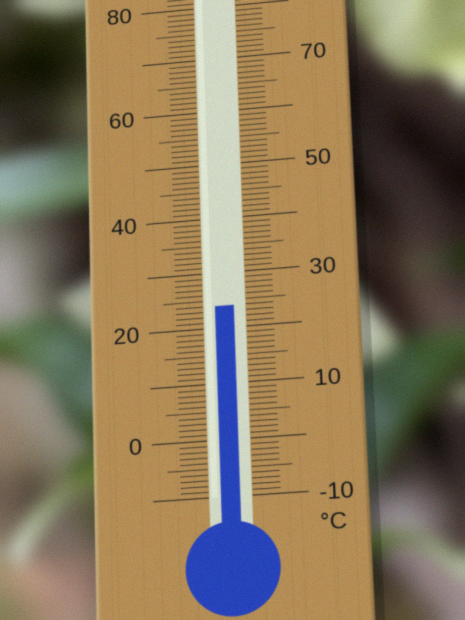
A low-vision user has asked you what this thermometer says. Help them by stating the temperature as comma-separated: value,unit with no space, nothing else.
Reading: 24,°C
